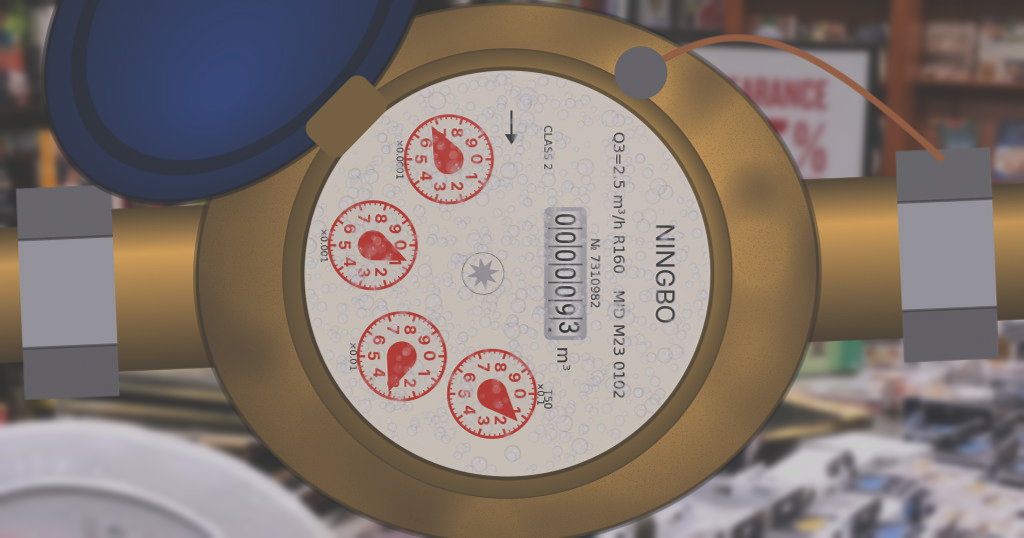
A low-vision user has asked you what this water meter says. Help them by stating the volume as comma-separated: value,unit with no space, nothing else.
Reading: 93.1306,m³
